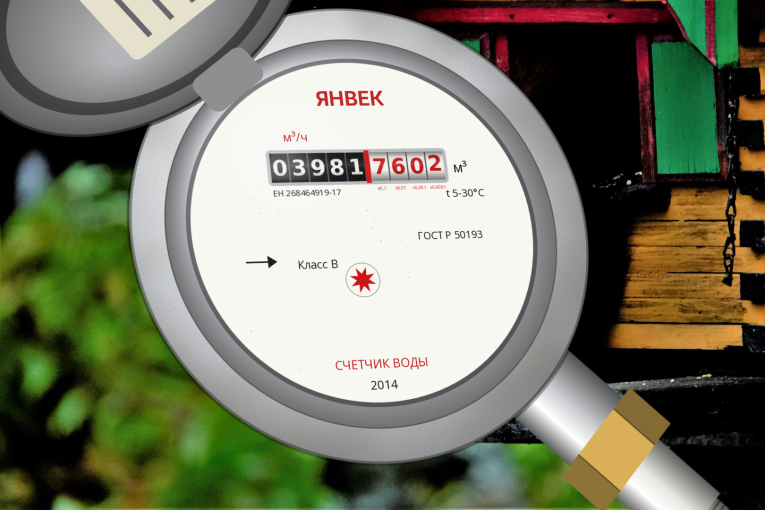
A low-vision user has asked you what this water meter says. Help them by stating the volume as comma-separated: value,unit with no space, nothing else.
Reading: 3981.7602,m³
